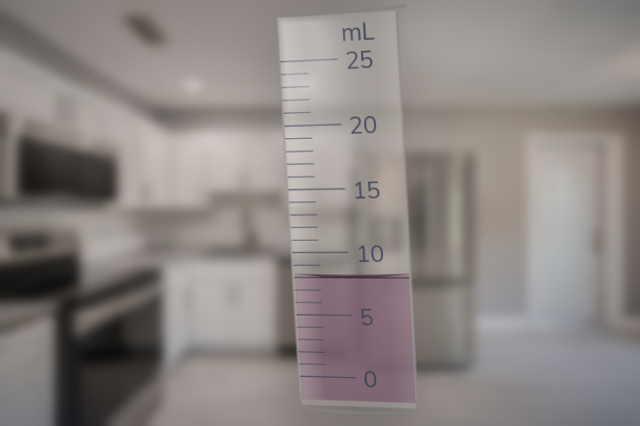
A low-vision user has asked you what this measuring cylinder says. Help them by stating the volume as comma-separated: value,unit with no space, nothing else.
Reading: 8,mL
